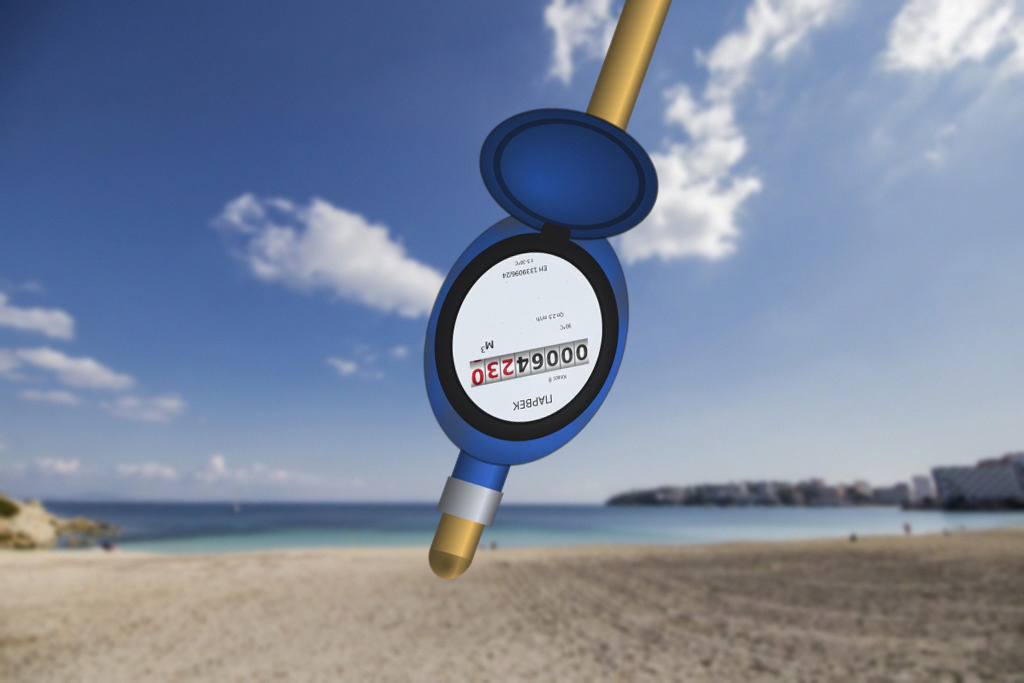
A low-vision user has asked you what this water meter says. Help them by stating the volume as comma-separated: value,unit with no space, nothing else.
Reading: 64.230,m³
